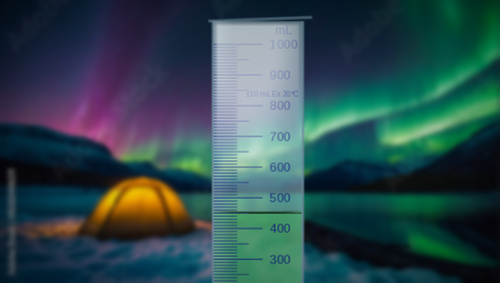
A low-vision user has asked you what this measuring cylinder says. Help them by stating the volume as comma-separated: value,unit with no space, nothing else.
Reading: 450,mL
